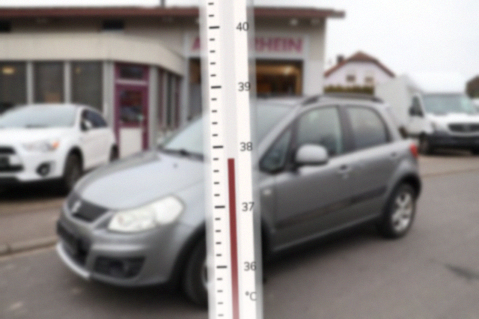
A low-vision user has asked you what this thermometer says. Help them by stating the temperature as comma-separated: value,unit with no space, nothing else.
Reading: 37.8,°C
